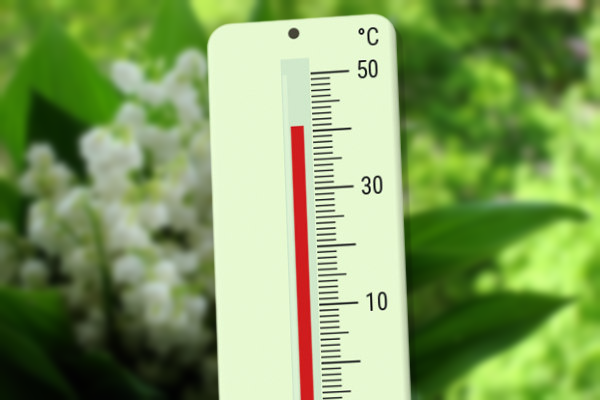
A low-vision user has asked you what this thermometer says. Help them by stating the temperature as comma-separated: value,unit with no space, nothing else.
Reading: 41,°C
